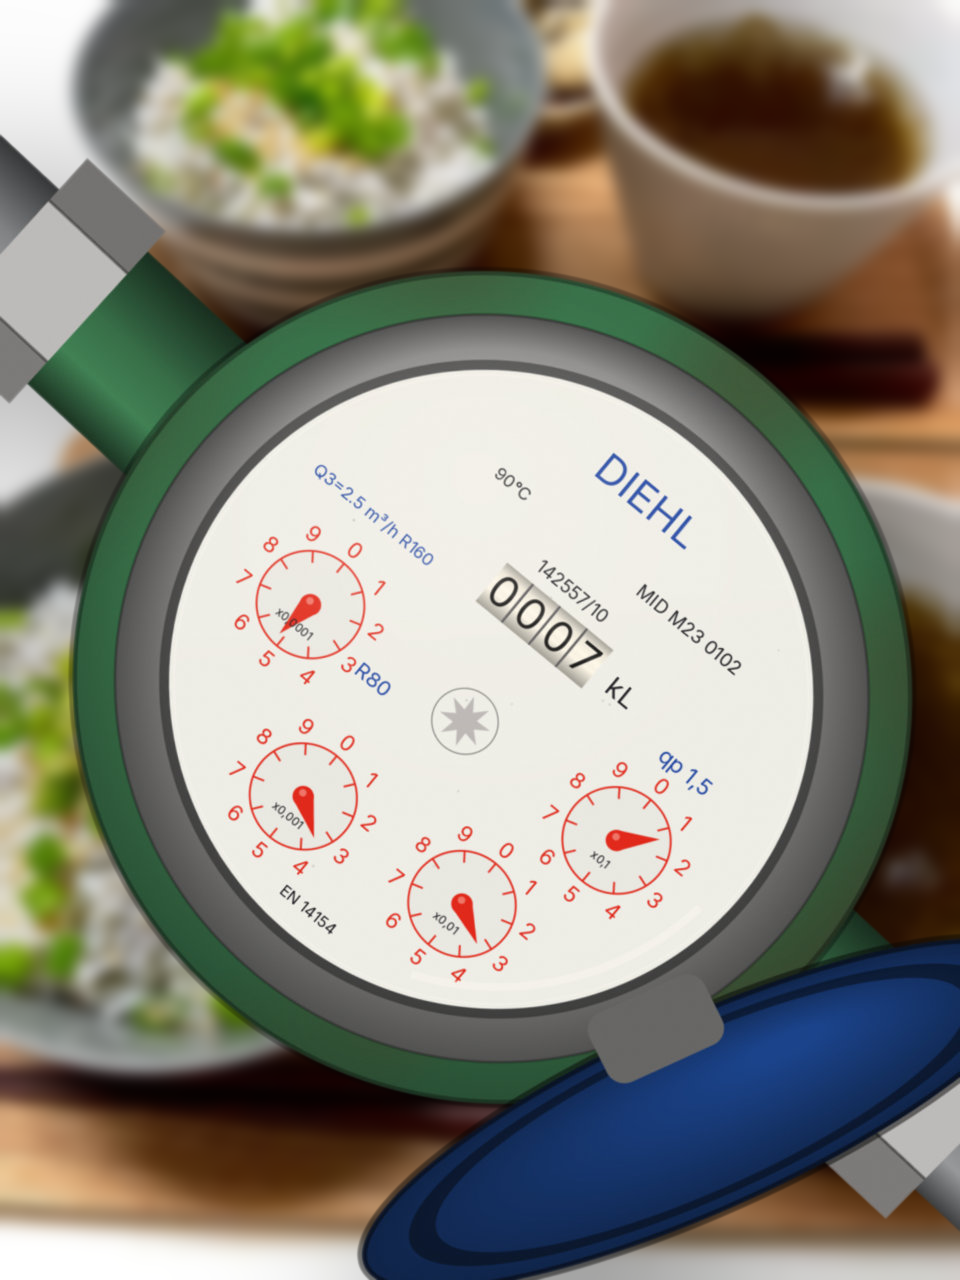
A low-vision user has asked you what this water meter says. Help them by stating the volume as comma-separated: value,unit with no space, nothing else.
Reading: 7.1335,kL
